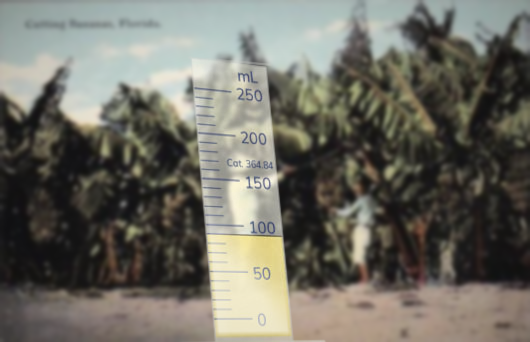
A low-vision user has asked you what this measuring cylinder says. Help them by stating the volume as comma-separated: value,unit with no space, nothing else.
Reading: 90,mL
